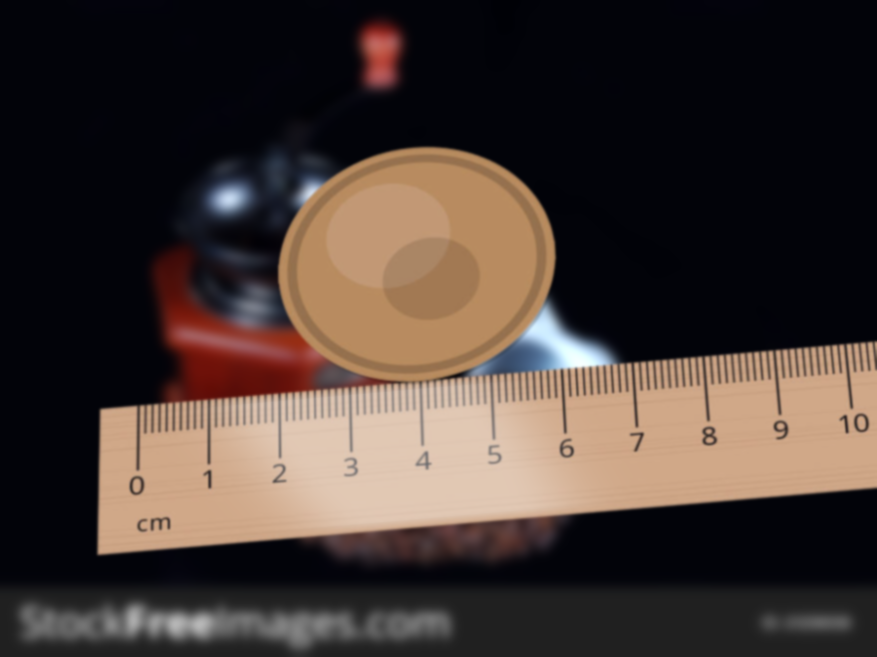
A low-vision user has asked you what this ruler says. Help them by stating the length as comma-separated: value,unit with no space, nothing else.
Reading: 4,cm
